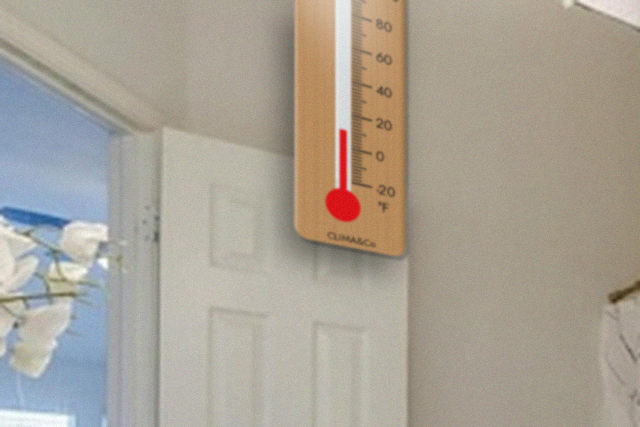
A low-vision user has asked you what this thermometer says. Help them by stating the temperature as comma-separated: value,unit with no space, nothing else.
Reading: 10,°F
